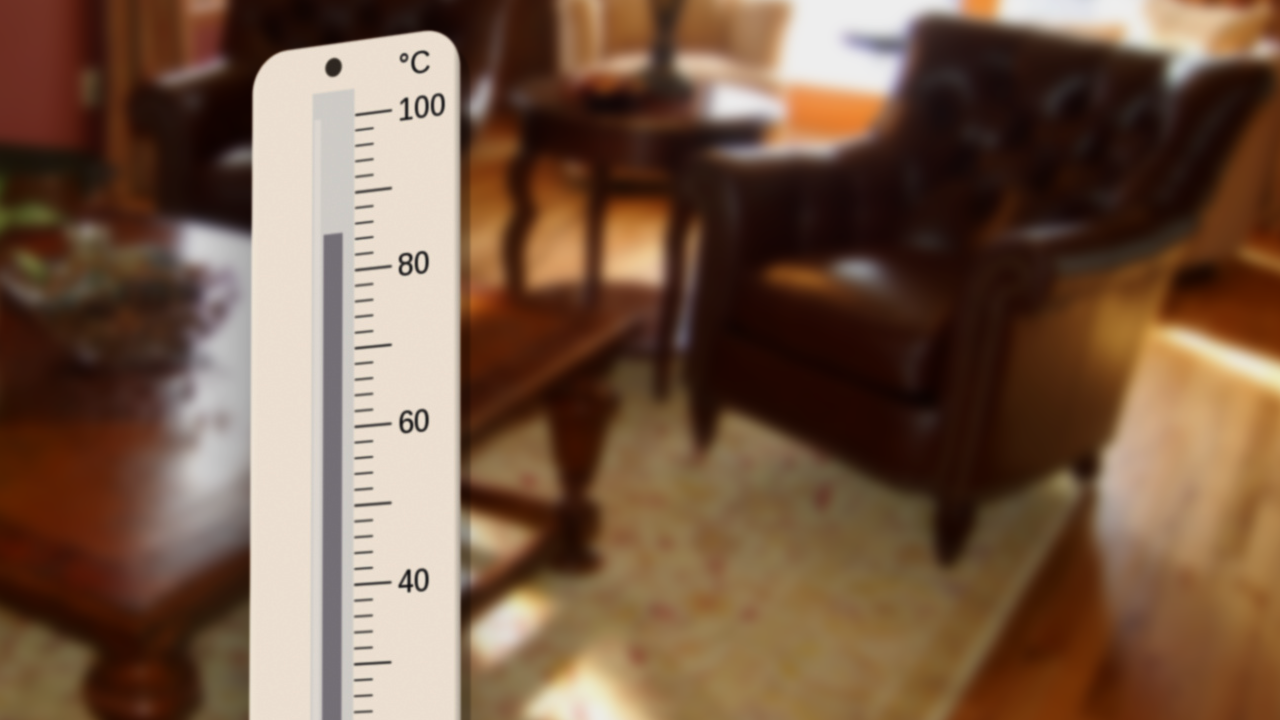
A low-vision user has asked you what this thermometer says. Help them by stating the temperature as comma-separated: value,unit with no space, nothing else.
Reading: 85,°C
